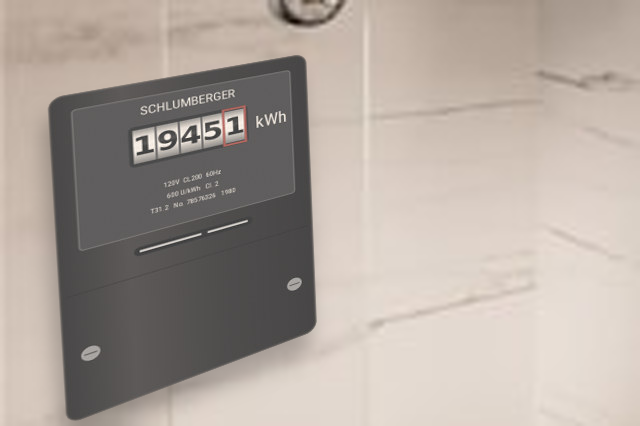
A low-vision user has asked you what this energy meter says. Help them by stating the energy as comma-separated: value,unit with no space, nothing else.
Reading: 1945.1,kWh
